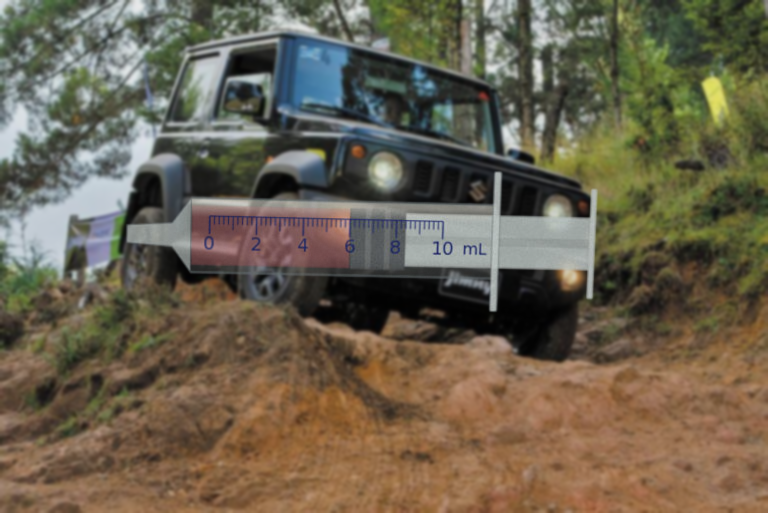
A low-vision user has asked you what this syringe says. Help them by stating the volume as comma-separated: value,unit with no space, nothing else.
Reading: 6,mL
